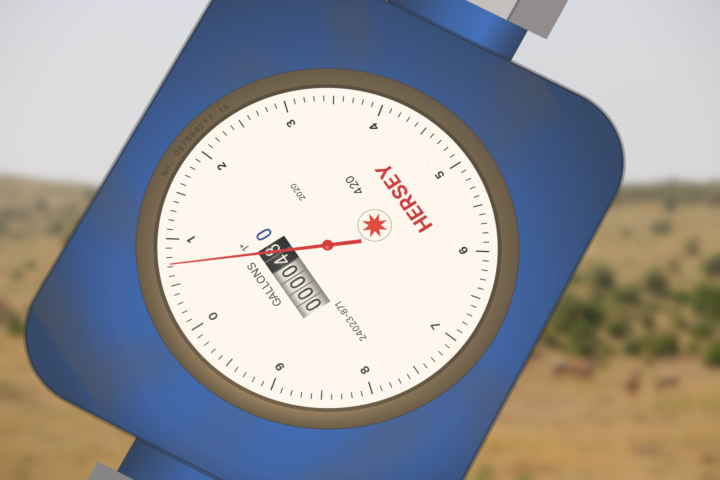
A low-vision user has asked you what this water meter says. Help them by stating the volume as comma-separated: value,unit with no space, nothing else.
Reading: 480.7,gal
